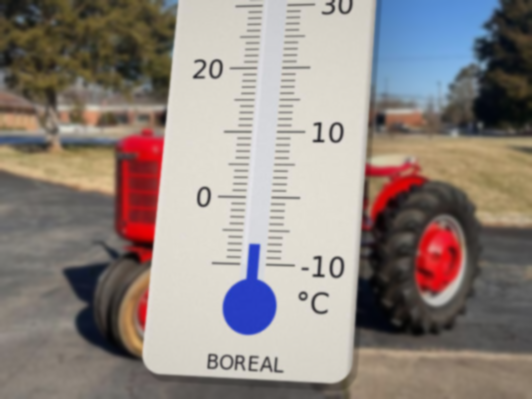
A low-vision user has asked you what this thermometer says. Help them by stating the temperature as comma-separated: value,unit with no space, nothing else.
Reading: -7,°C
